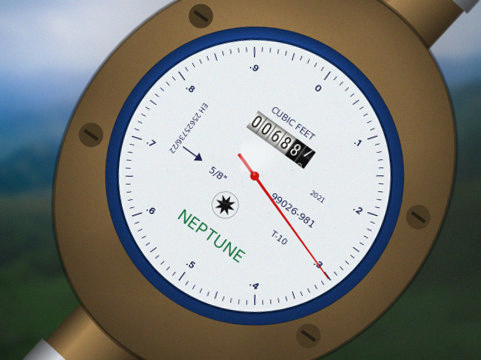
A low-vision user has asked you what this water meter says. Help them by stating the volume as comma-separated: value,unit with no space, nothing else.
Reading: 6887.30,ft³
